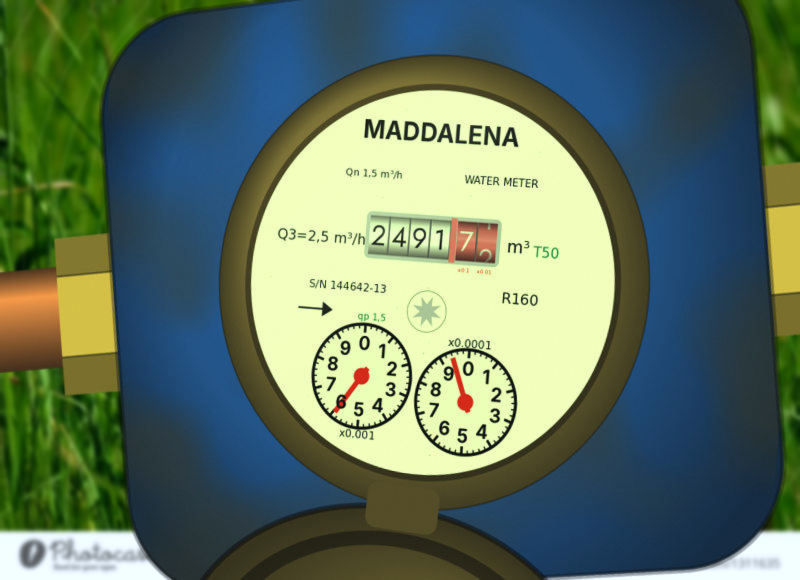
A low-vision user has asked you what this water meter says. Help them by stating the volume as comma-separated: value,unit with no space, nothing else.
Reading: 2491.7159,m³
